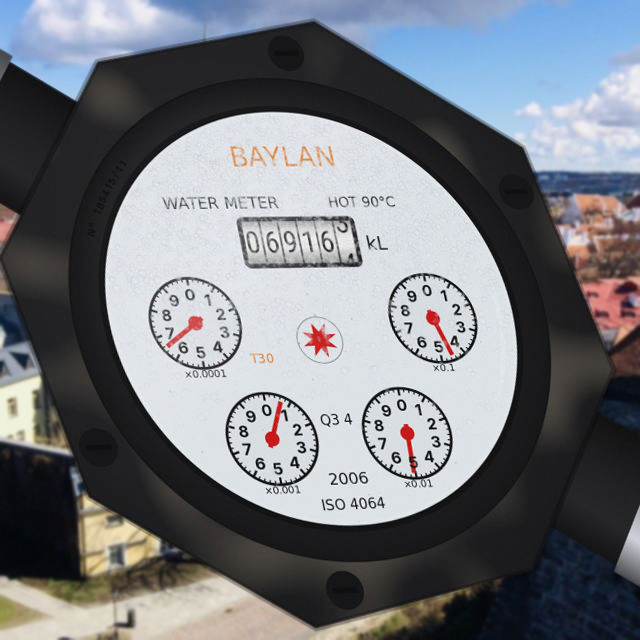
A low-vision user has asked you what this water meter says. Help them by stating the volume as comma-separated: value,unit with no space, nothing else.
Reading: 69163.4506,kL
